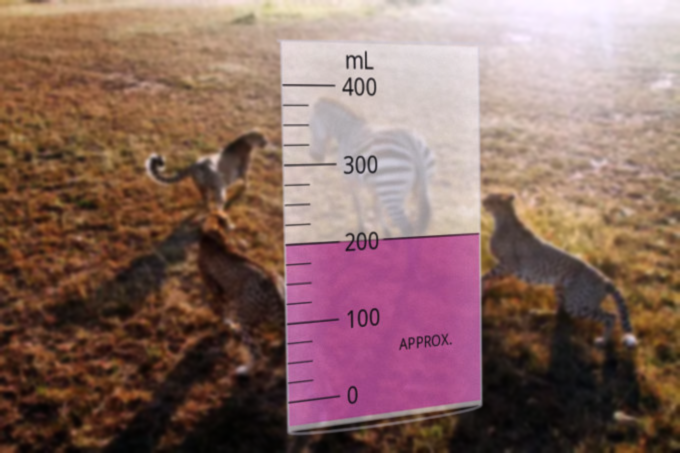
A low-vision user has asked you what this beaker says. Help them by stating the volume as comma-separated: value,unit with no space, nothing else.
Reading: 200,mL
